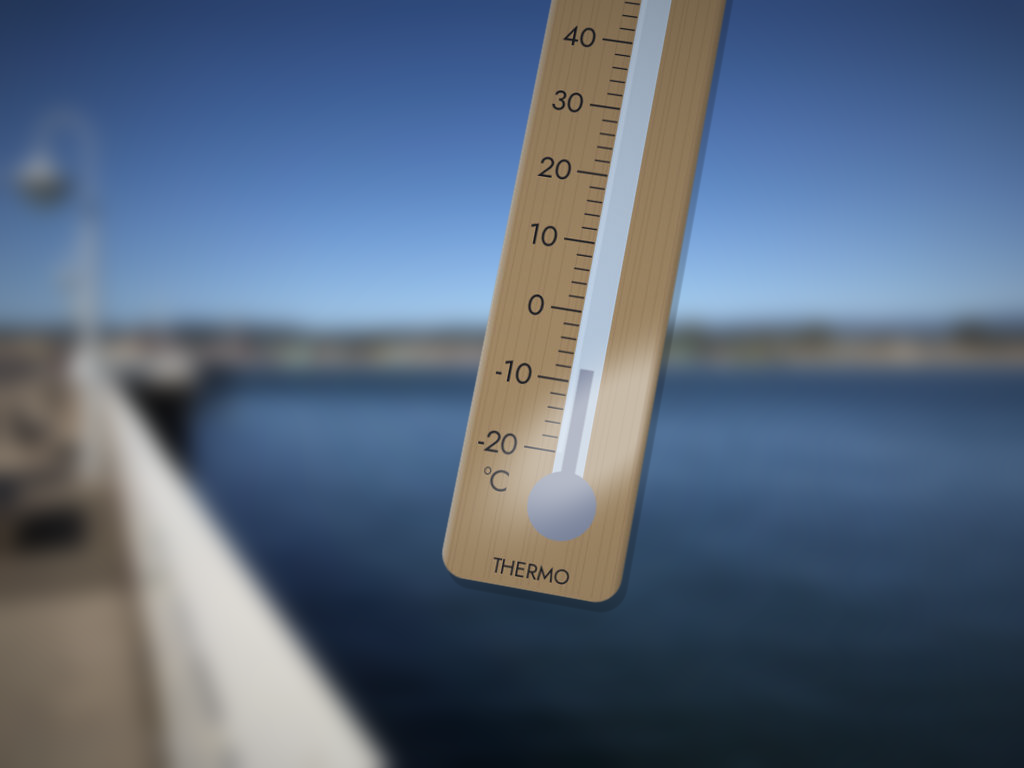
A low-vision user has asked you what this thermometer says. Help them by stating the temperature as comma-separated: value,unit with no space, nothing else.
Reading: -8,°C
